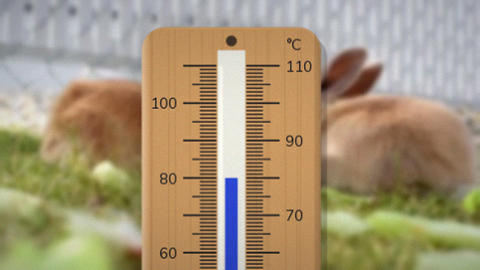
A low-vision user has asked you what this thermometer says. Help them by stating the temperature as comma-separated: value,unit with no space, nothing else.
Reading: 80,°C
